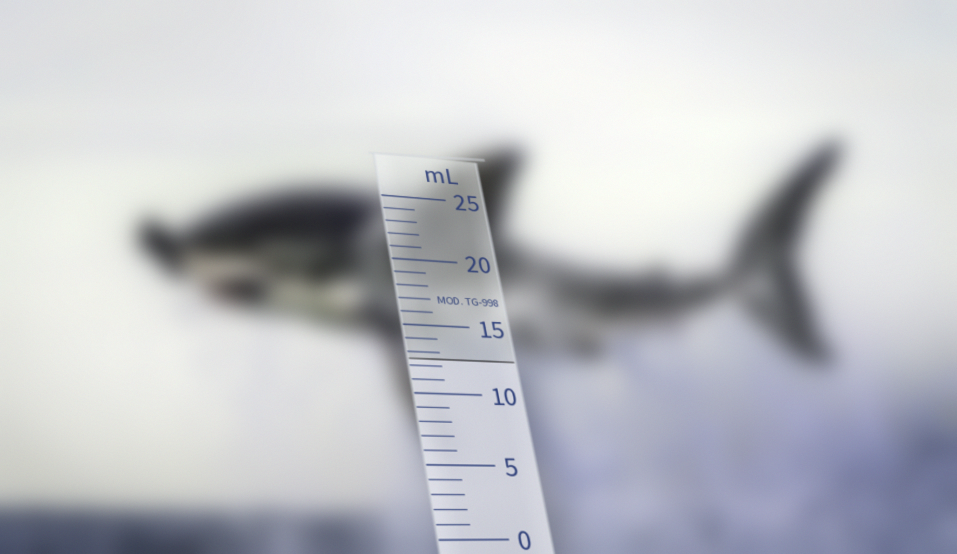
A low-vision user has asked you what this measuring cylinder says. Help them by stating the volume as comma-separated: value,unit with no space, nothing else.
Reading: 12.5,mL
